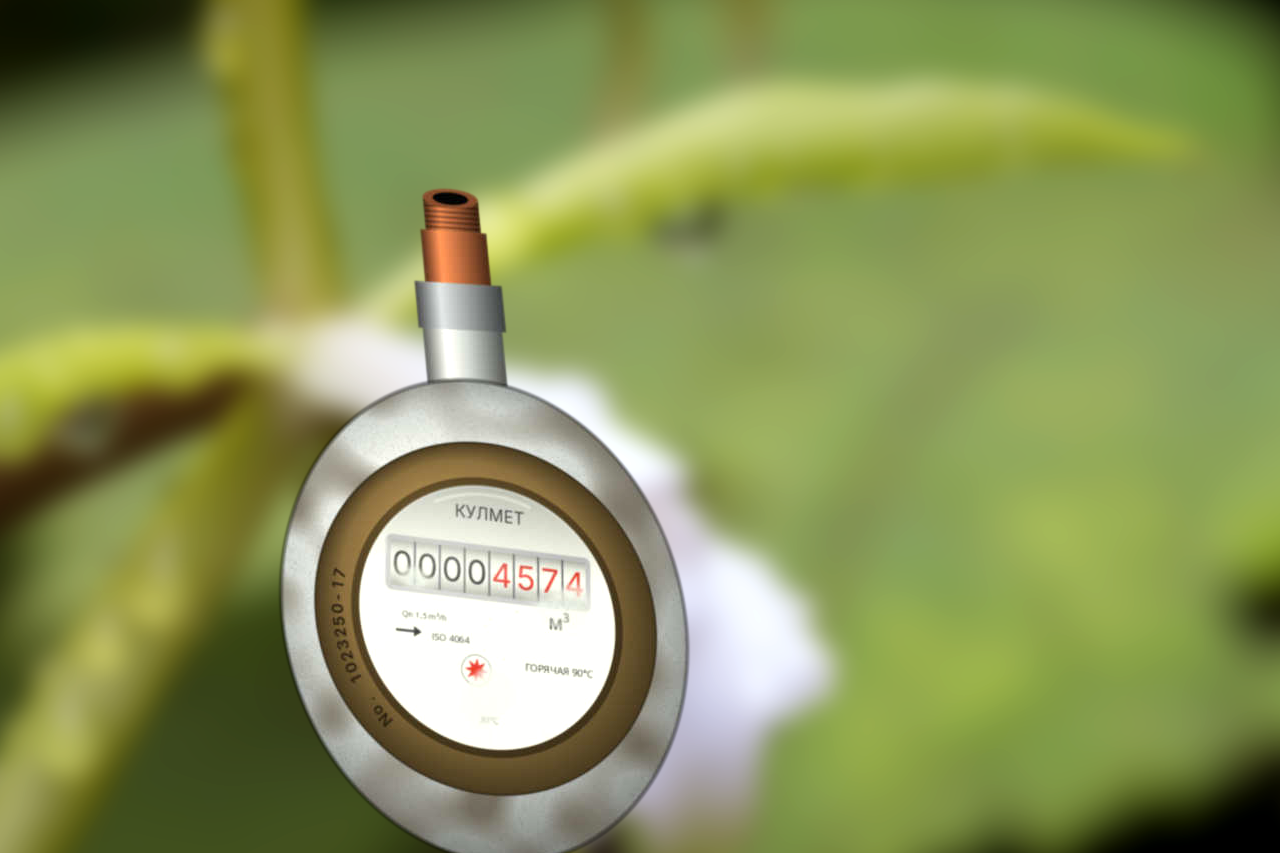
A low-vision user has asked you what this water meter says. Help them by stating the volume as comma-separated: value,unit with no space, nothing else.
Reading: 0.4574,m³
